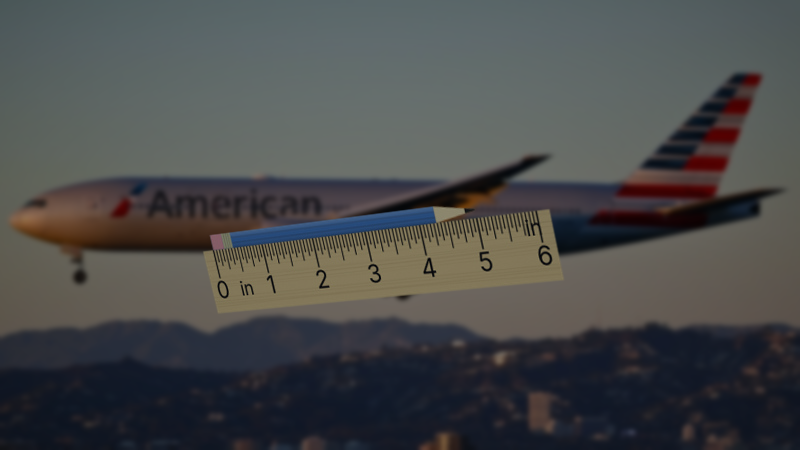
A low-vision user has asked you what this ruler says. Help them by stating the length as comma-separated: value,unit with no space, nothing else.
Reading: 5,in
